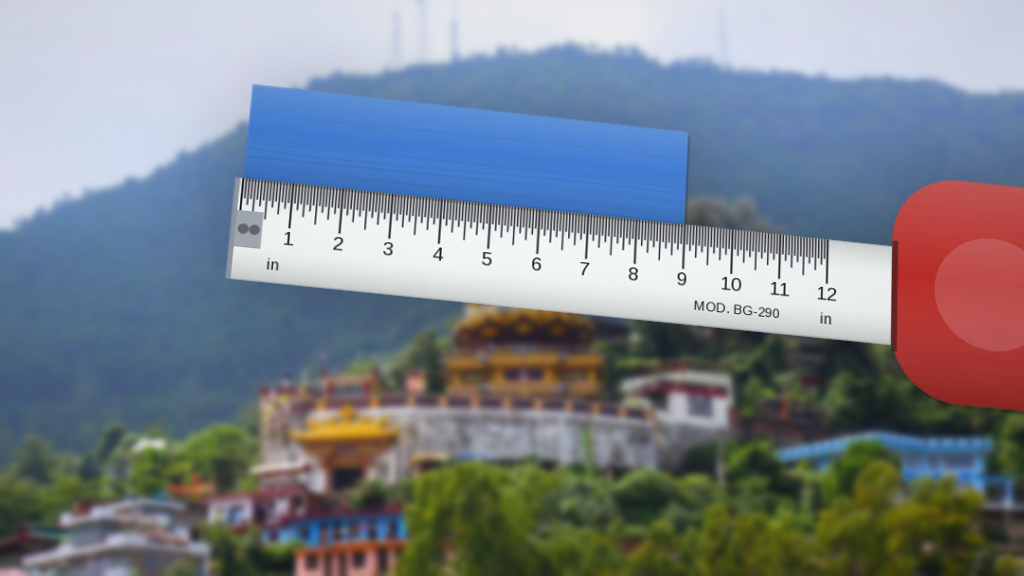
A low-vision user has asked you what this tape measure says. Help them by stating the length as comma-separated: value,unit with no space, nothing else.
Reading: 9,in
